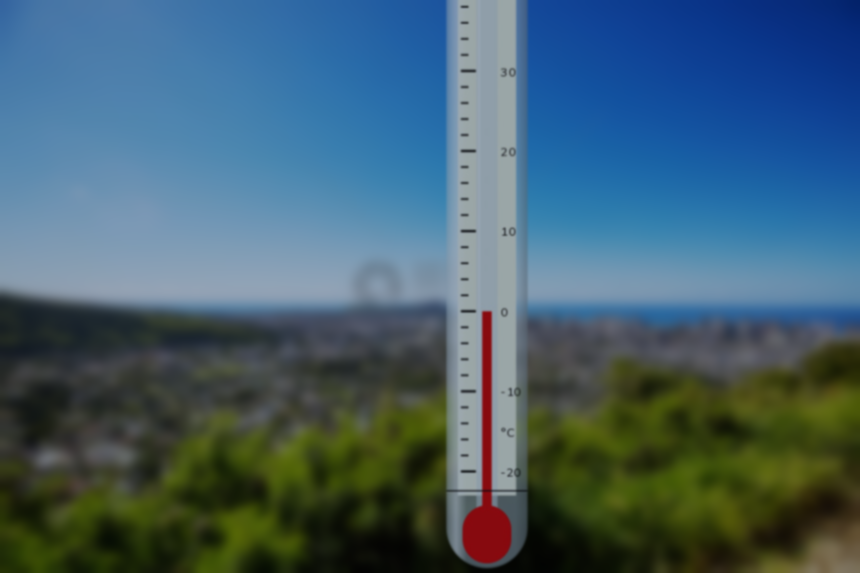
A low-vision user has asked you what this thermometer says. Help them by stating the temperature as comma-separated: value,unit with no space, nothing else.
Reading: 0,°C
